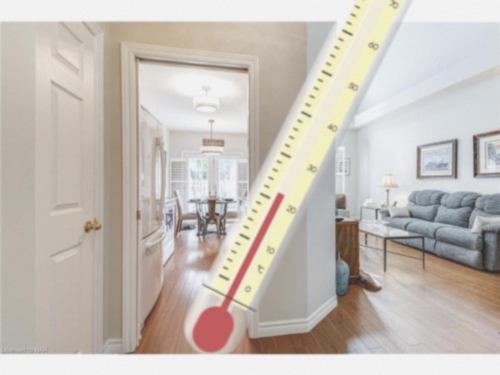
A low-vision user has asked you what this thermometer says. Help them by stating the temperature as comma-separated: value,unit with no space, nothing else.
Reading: 22,°C
